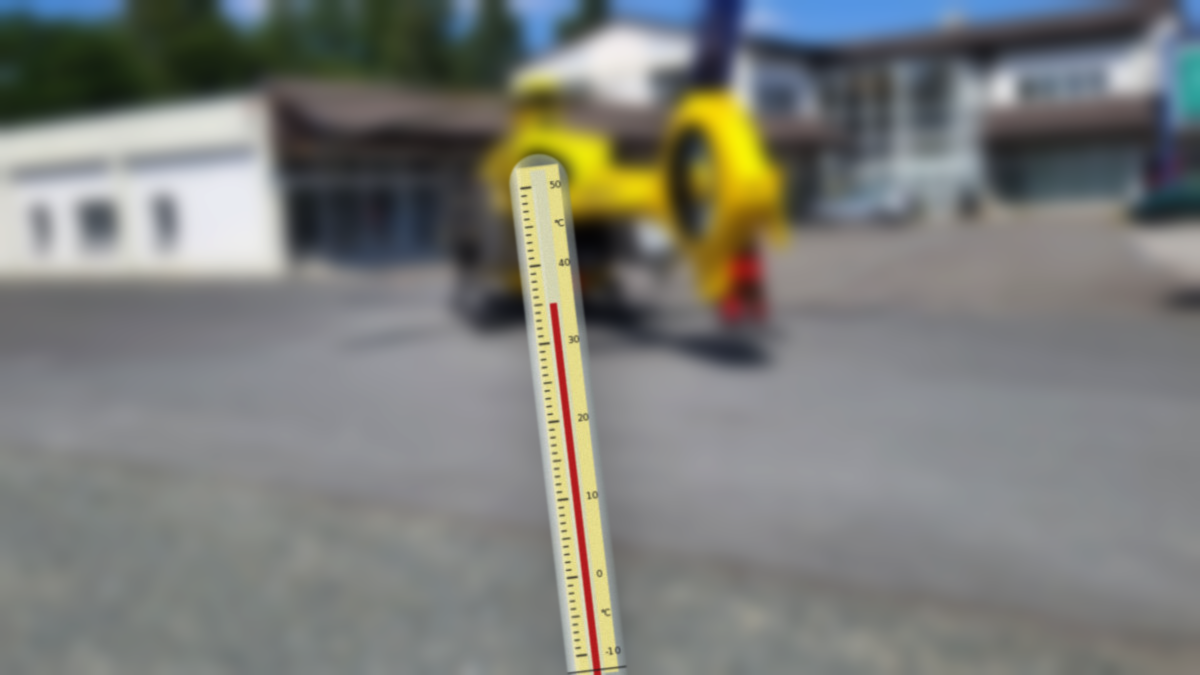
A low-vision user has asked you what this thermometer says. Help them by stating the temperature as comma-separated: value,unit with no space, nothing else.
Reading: 35,°C
